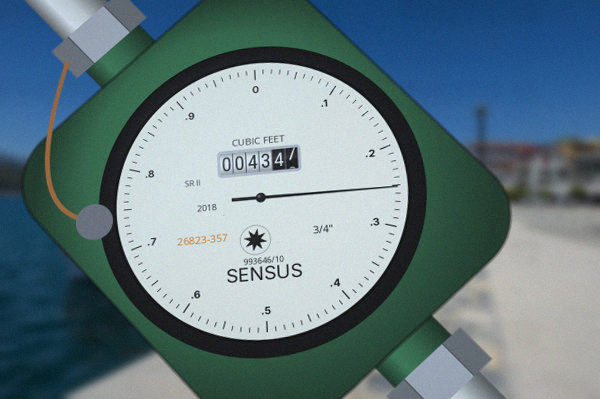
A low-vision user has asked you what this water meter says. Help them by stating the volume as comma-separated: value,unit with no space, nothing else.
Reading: 4347.25,ft³
